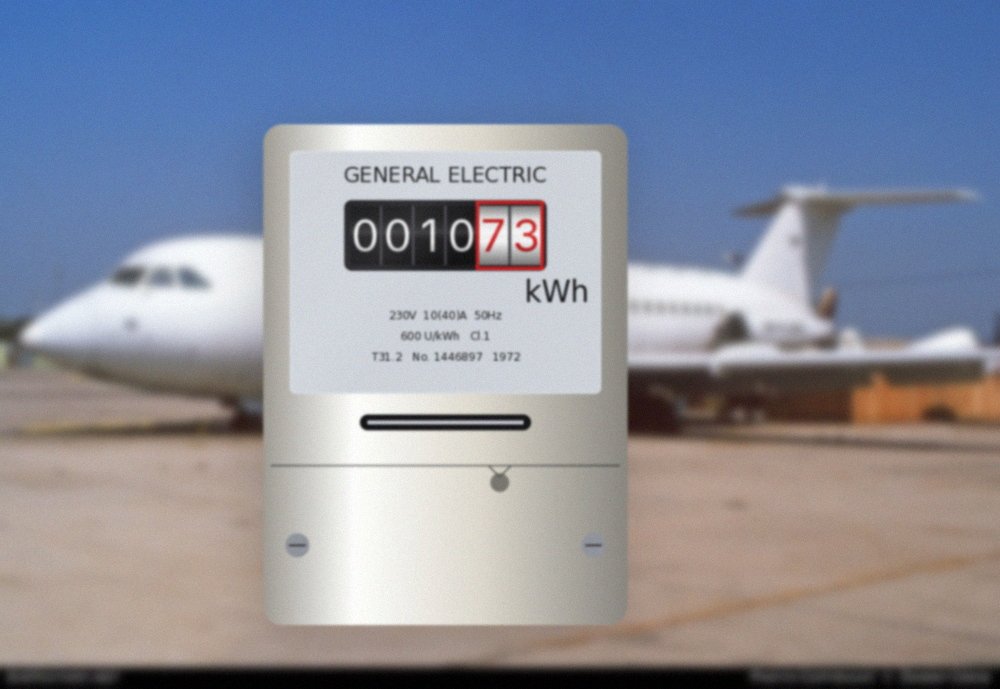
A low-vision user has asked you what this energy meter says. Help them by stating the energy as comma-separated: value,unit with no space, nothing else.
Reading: 10.73,kWh
